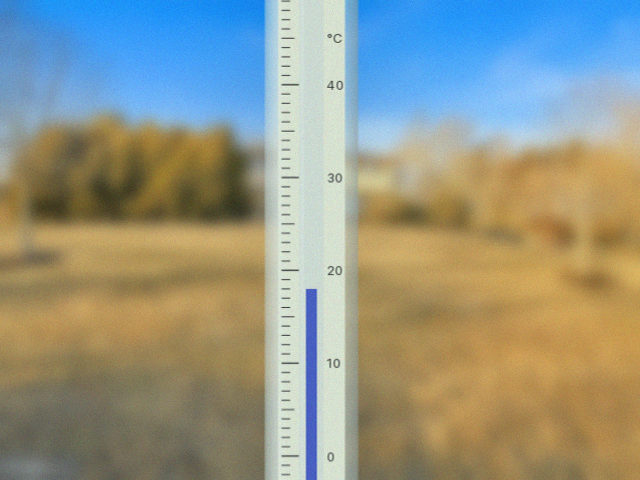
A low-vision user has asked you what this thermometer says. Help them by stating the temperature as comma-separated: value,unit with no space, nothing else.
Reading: 18,°C
